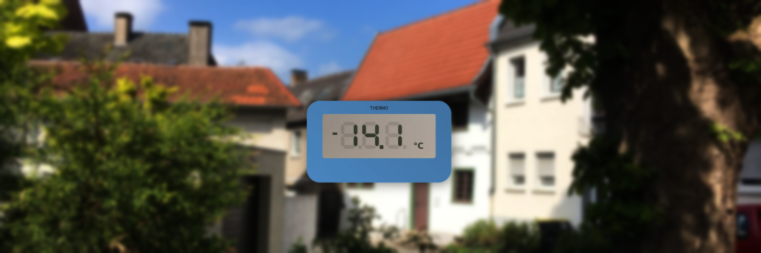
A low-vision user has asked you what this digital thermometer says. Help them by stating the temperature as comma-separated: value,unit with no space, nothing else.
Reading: -14.1,°C
